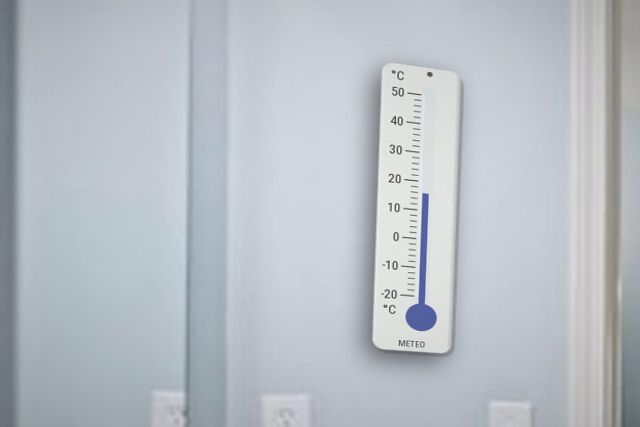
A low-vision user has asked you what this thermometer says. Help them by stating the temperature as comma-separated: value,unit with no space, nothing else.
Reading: 16,°C
